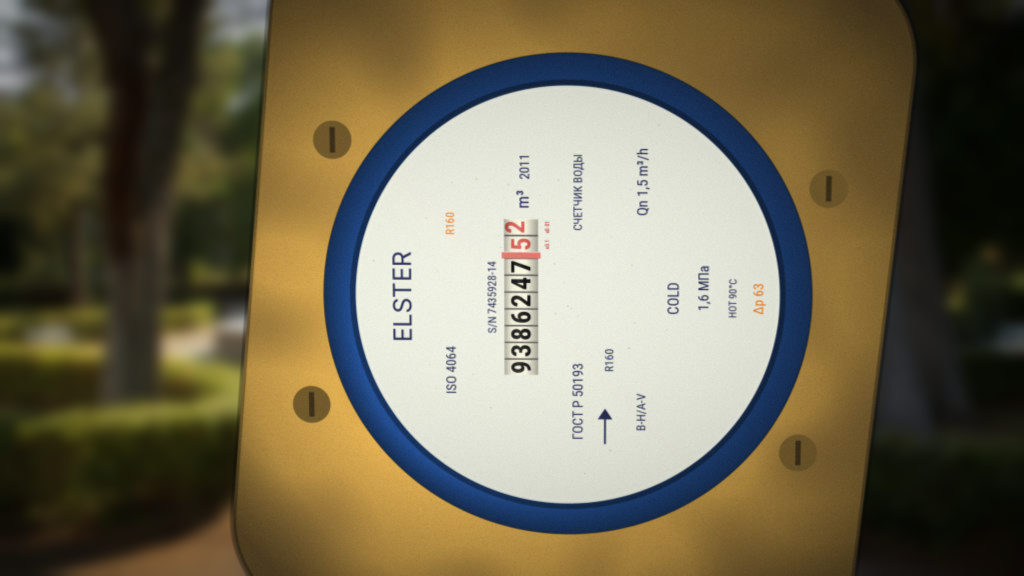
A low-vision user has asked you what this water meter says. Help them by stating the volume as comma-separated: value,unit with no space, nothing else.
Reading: 9386247.52,m³
